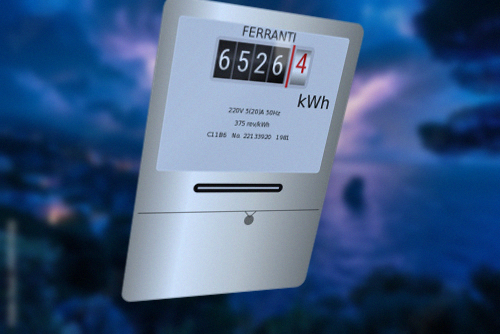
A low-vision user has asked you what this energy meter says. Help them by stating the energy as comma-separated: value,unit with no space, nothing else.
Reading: 6526.4,kWh
